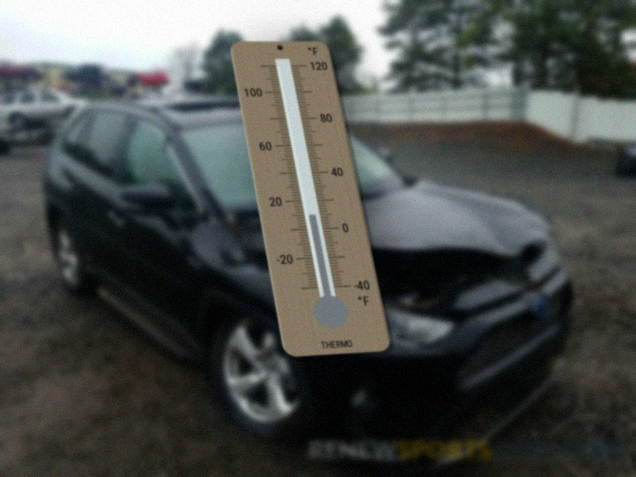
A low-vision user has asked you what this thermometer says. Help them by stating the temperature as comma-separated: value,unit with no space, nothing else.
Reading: 10,°F
